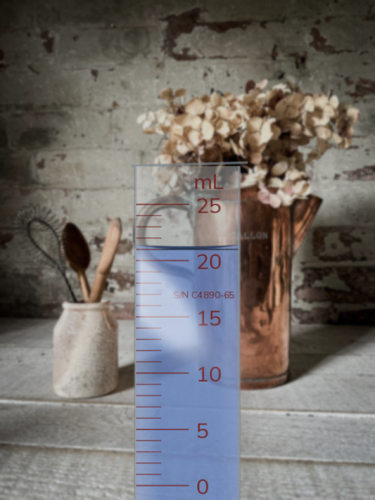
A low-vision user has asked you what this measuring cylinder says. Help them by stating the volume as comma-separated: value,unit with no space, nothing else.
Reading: 21,mL
